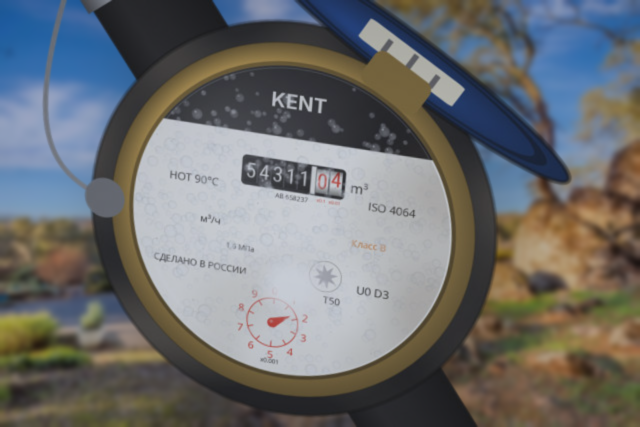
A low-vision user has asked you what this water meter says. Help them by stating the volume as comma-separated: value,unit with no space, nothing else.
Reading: 54311.041,m³
